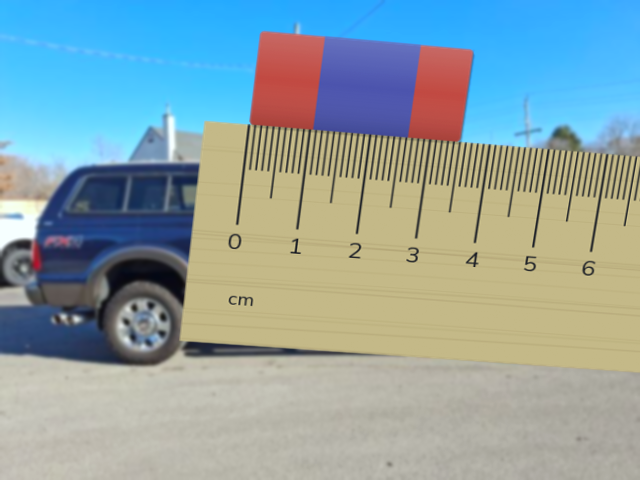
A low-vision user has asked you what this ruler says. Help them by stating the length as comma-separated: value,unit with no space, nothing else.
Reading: 3.5,cm
